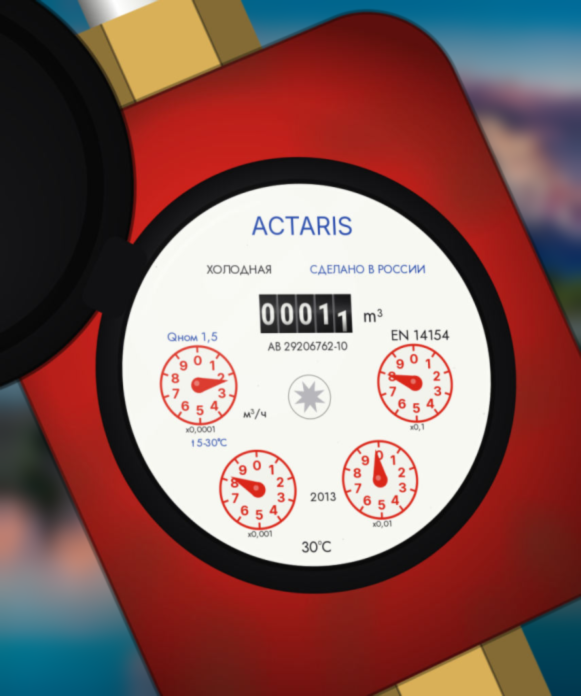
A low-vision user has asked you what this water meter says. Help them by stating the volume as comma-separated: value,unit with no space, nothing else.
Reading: 10.7982,m³
